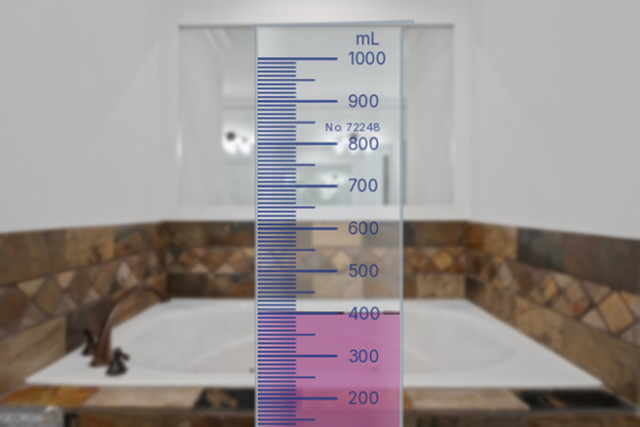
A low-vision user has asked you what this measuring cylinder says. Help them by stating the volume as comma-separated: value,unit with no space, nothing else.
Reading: 400,mL
